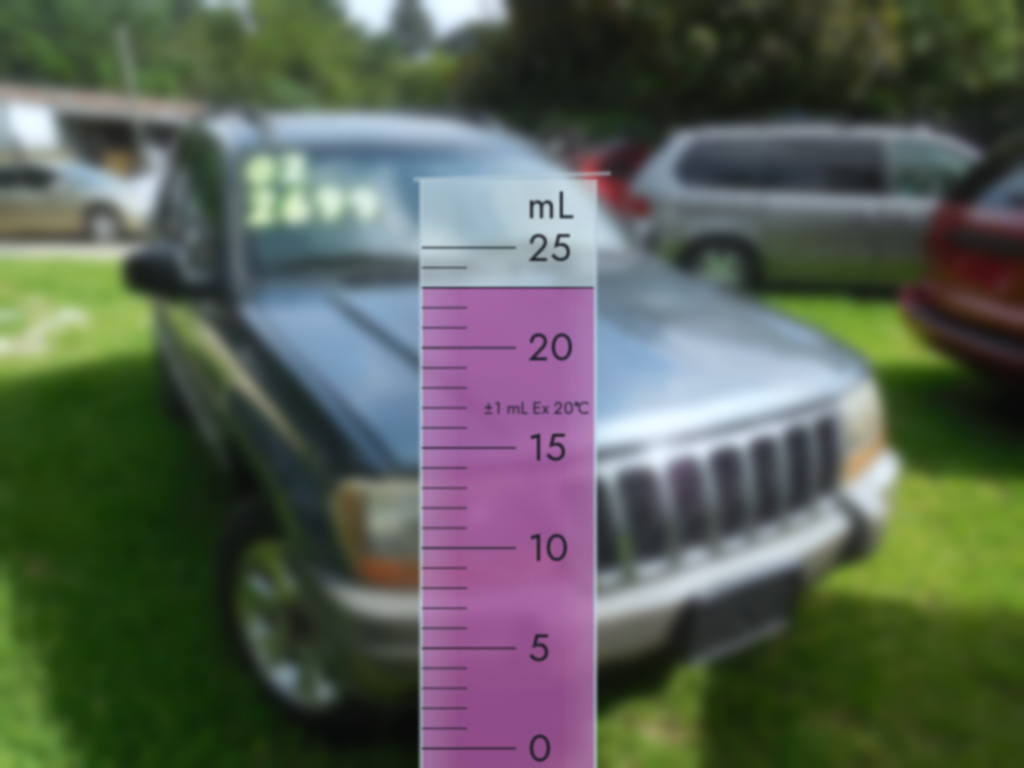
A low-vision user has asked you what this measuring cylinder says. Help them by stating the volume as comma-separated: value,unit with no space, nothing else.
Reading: 23,mL
